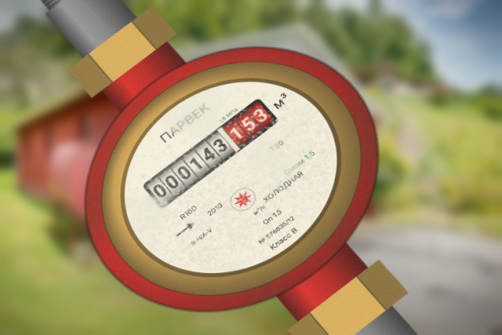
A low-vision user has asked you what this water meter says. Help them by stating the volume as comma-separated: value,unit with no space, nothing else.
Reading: 143.153,m³
